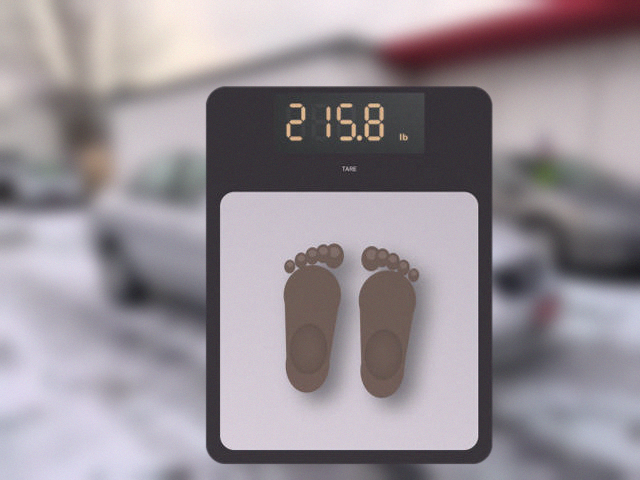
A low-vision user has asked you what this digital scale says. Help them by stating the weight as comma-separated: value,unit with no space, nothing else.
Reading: 215.8,lb
